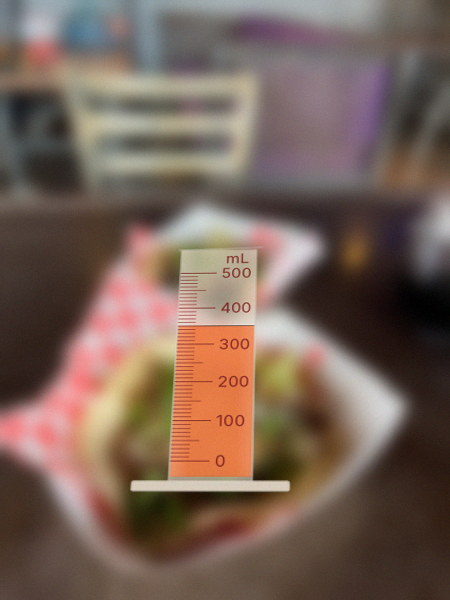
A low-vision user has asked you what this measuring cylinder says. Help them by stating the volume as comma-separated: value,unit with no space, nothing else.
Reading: 350,mL
